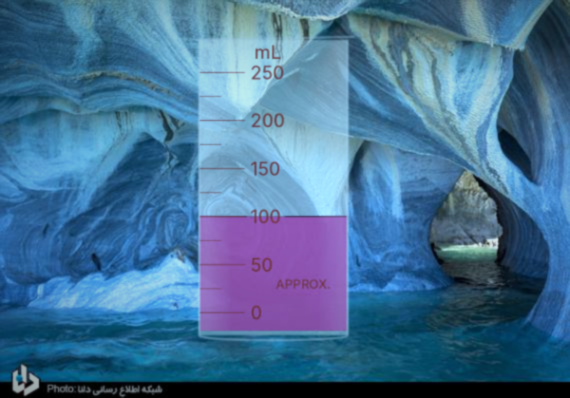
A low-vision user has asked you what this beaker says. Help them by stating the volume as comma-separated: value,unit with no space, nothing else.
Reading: 100,mL
